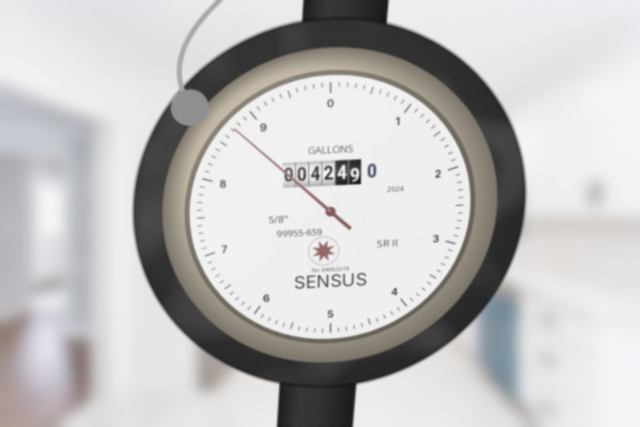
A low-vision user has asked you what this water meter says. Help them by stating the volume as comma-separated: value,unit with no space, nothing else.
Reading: 42488.7,gal
